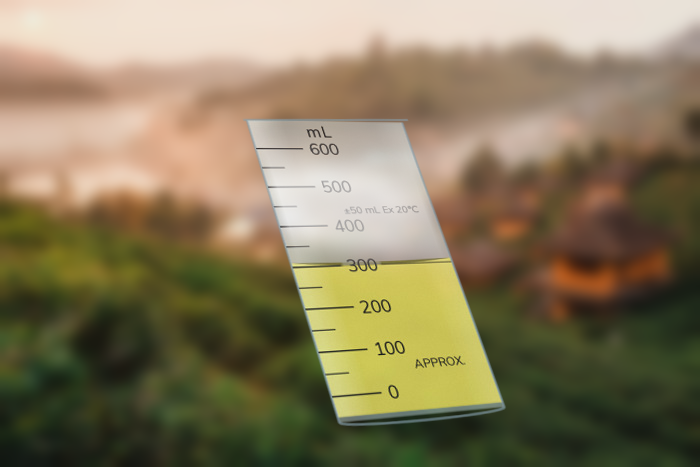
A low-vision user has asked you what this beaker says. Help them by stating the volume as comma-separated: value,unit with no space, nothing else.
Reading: 300,mL
